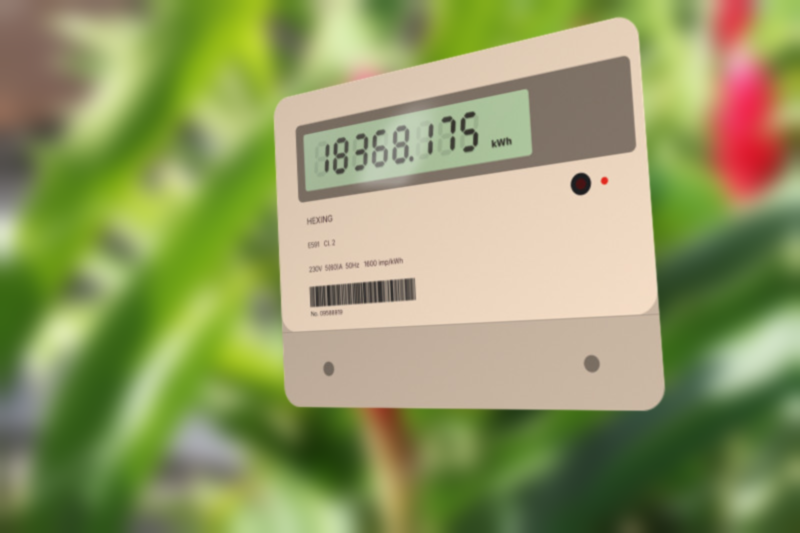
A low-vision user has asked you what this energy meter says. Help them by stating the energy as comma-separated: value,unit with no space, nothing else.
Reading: 18368.175,kWh
